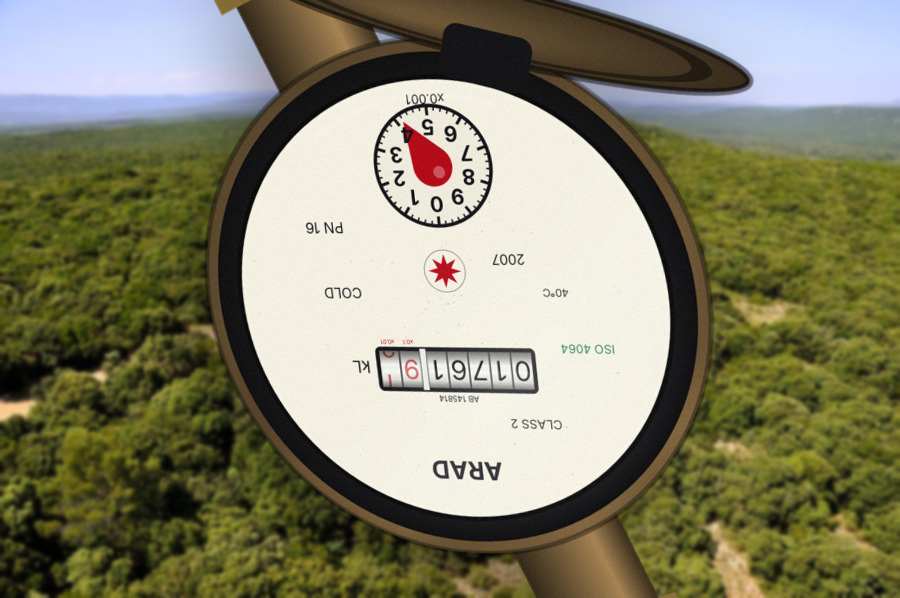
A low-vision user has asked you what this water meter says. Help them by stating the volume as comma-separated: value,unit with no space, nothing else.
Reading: 1761.914,kL
